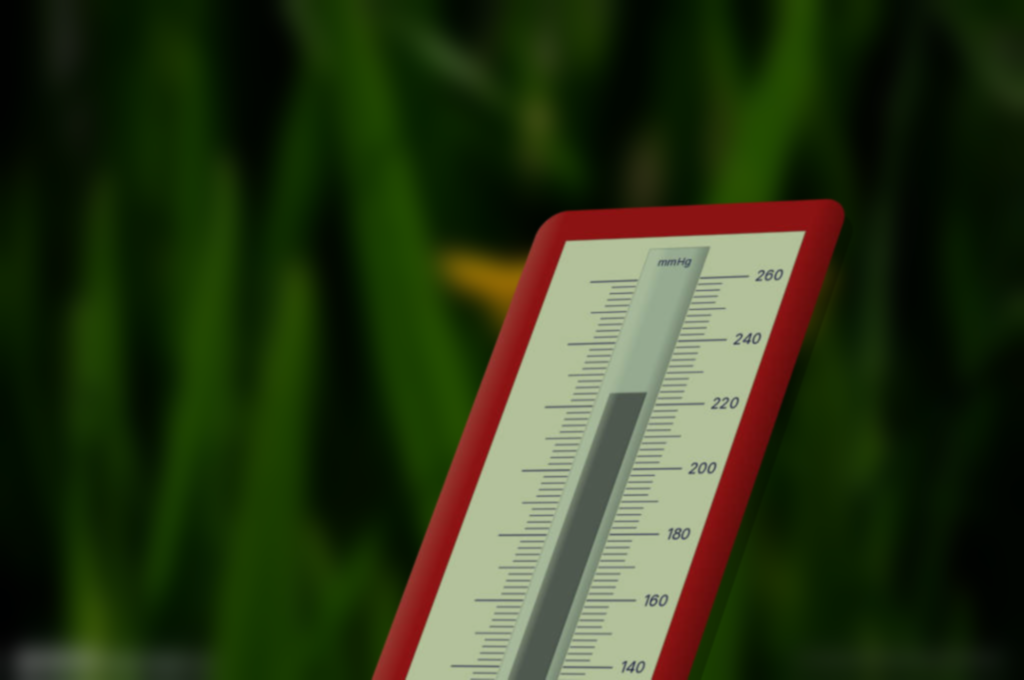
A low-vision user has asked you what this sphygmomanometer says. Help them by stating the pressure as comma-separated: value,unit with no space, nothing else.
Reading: 224,mmHg
